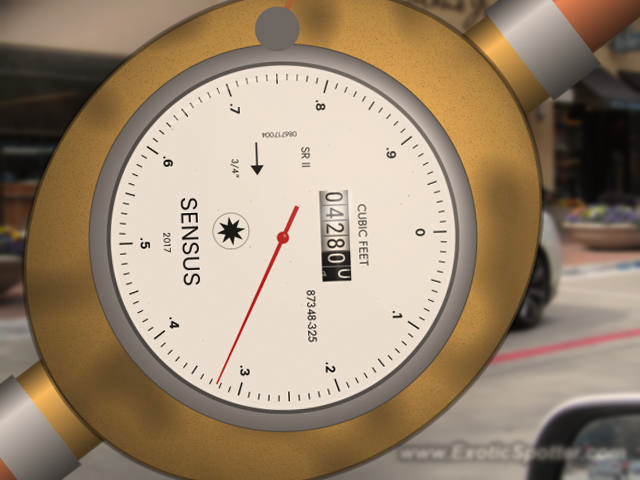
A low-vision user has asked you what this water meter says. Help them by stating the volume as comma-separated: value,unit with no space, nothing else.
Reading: 42800.32,ft³
